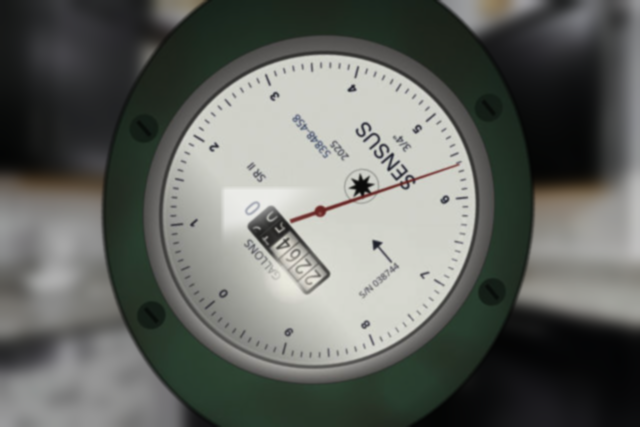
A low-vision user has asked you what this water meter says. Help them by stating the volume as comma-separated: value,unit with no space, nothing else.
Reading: 2264495.6,gal
